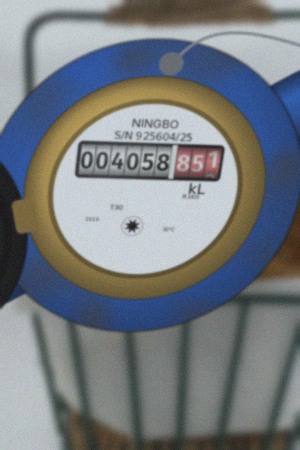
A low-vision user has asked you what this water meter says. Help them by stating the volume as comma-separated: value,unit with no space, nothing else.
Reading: 4058.851,kL
